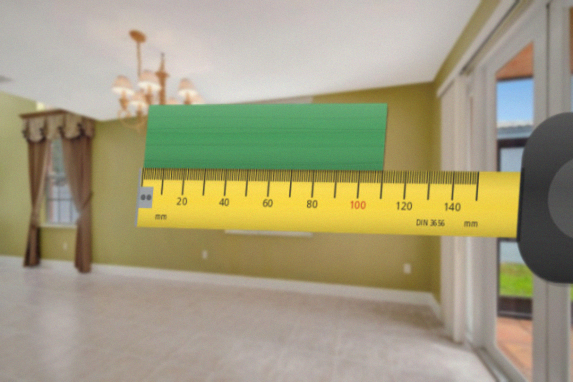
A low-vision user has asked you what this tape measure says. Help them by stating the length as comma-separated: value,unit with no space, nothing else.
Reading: 110,mm
